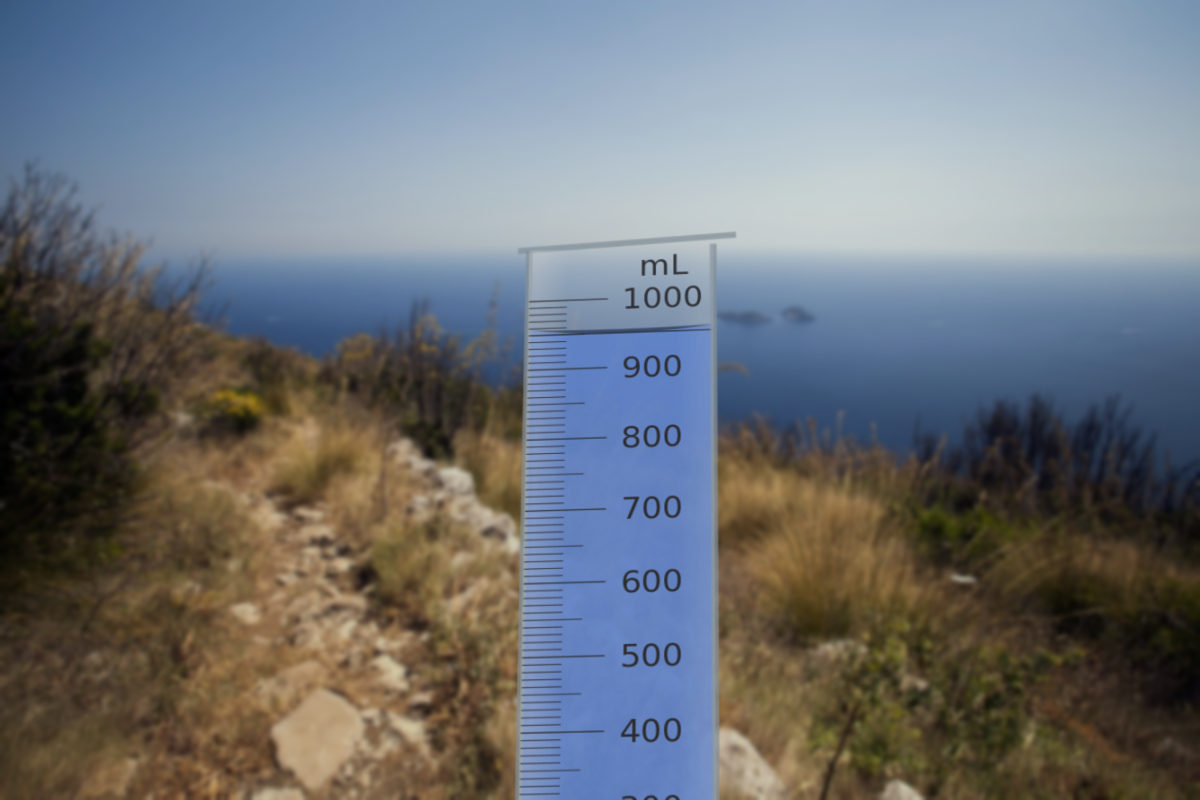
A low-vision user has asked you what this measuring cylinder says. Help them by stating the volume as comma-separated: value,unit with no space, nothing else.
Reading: 950,mL
